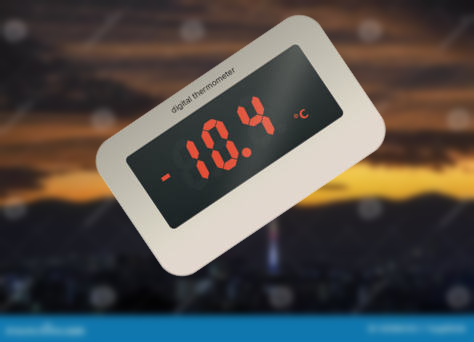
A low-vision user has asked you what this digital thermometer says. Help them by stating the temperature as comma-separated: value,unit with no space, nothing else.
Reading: -10.4,°C
